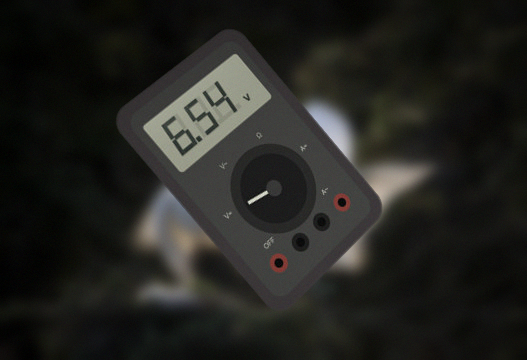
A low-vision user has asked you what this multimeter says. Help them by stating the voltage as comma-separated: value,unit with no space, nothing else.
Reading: 6.54,V
